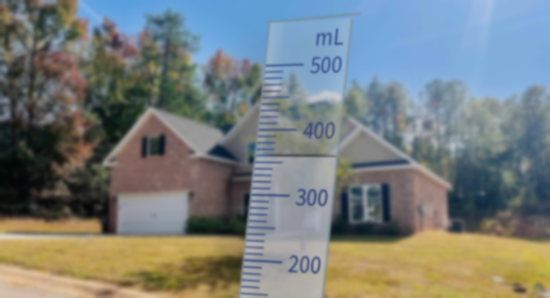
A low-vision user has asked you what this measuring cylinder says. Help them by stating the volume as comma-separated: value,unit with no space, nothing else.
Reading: 360,mL
